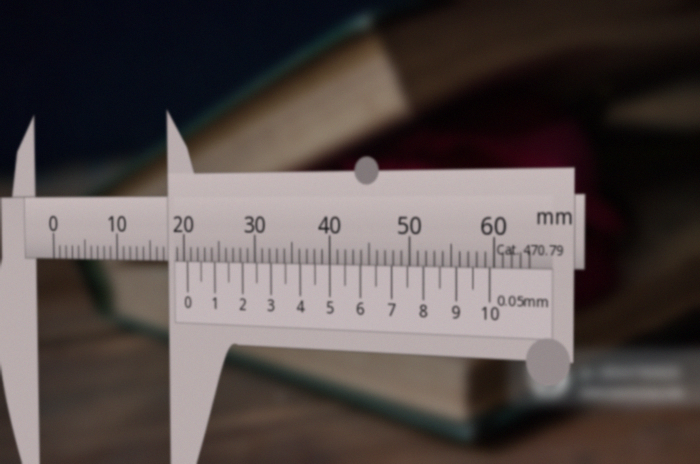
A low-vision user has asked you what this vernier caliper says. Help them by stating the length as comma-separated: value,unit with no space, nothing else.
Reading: 20.5,mm
